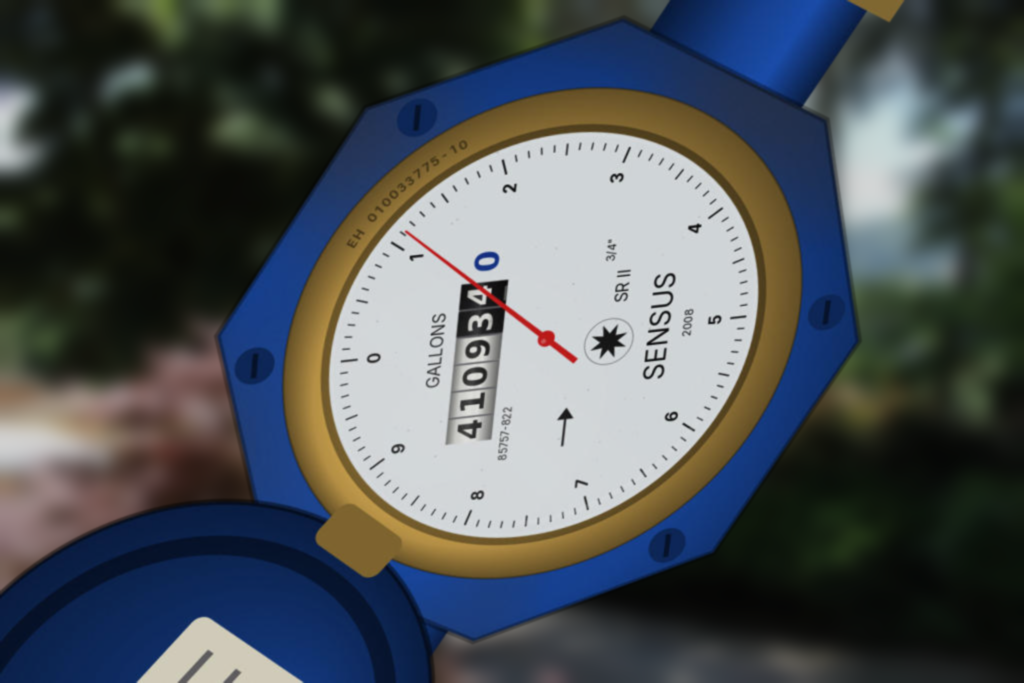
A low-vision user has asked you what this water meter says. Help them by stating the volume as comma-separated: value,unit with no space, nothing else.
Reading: 4109341.1,gal
